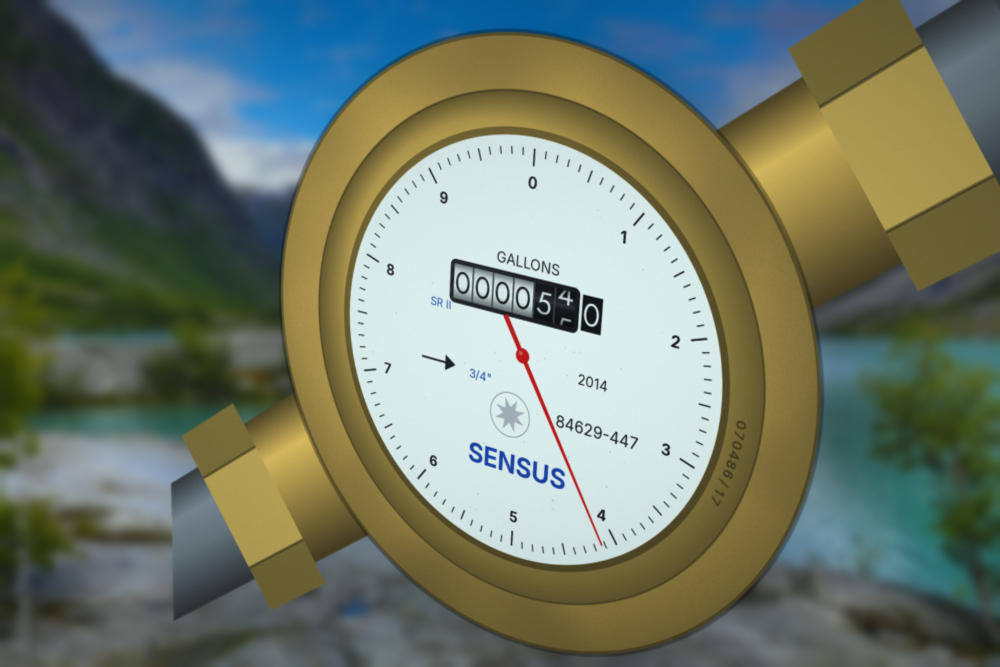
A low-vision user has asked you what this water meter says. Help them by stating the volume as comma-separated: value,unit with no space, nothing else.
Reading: 544.1,gal
